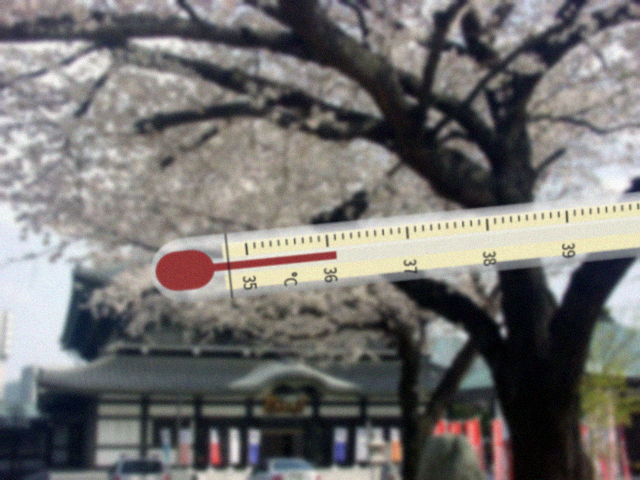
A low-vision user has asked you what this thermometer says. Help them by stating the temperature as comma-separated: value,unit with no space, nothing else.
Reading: 36.1,°C
